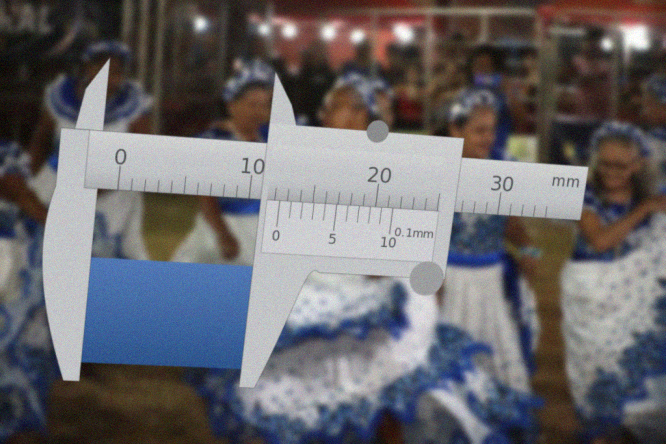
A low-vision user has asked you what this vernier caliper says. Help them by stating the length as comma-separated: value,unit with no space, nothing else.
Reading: 12.4,mm
